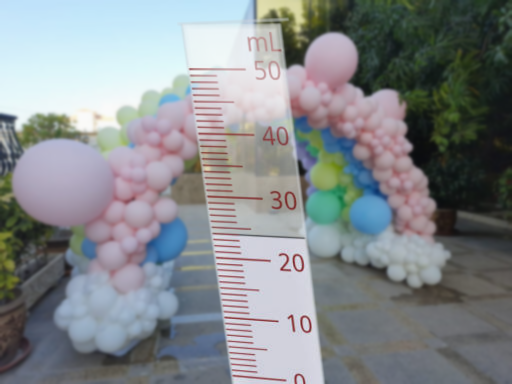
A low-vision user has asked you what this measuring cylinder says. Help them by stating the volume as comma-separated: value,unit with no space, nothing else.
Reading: 24,mL
